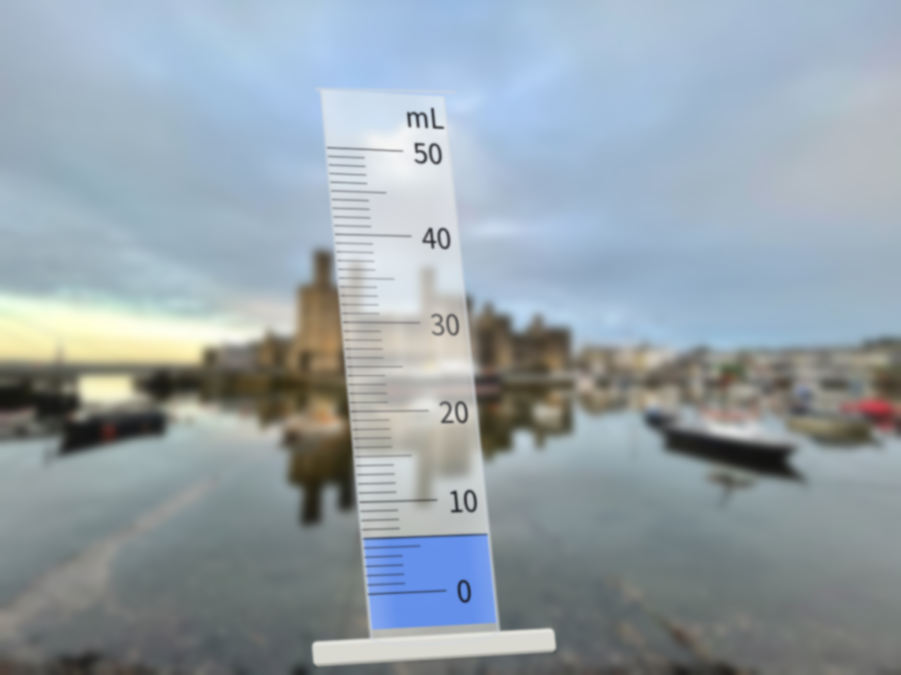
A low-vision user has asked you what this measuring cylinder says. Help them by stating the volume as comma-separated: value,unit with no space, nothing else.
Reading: 6,mL
